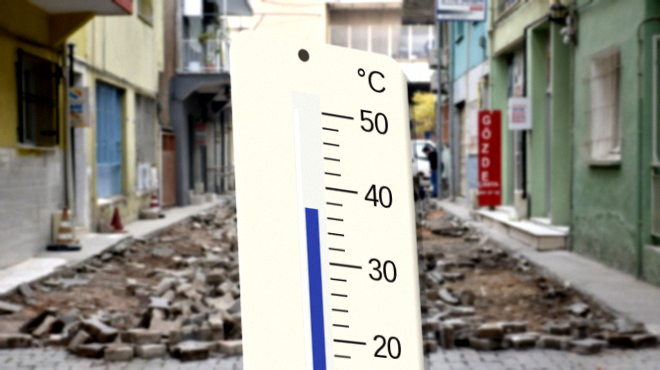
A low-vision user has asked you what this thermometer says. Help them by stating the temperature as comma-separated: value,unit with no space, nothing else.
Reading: 37,°C
